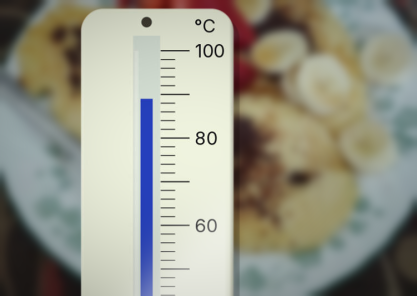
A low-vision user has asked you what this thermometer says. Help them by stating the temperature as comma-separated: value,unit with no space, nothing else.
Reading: 89,°C
